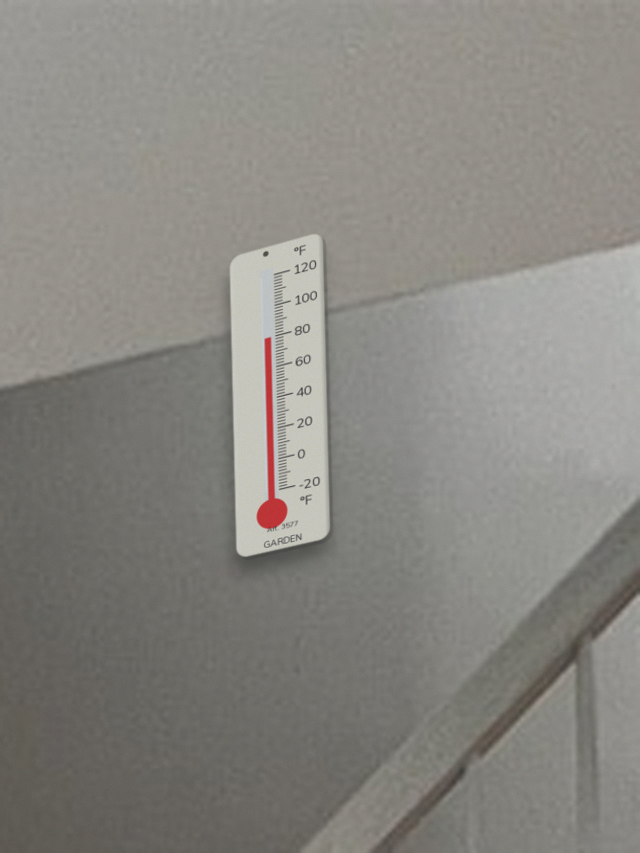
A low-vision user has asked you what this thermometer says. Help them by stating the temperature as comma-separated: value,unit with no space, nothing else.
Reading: 80,°F
